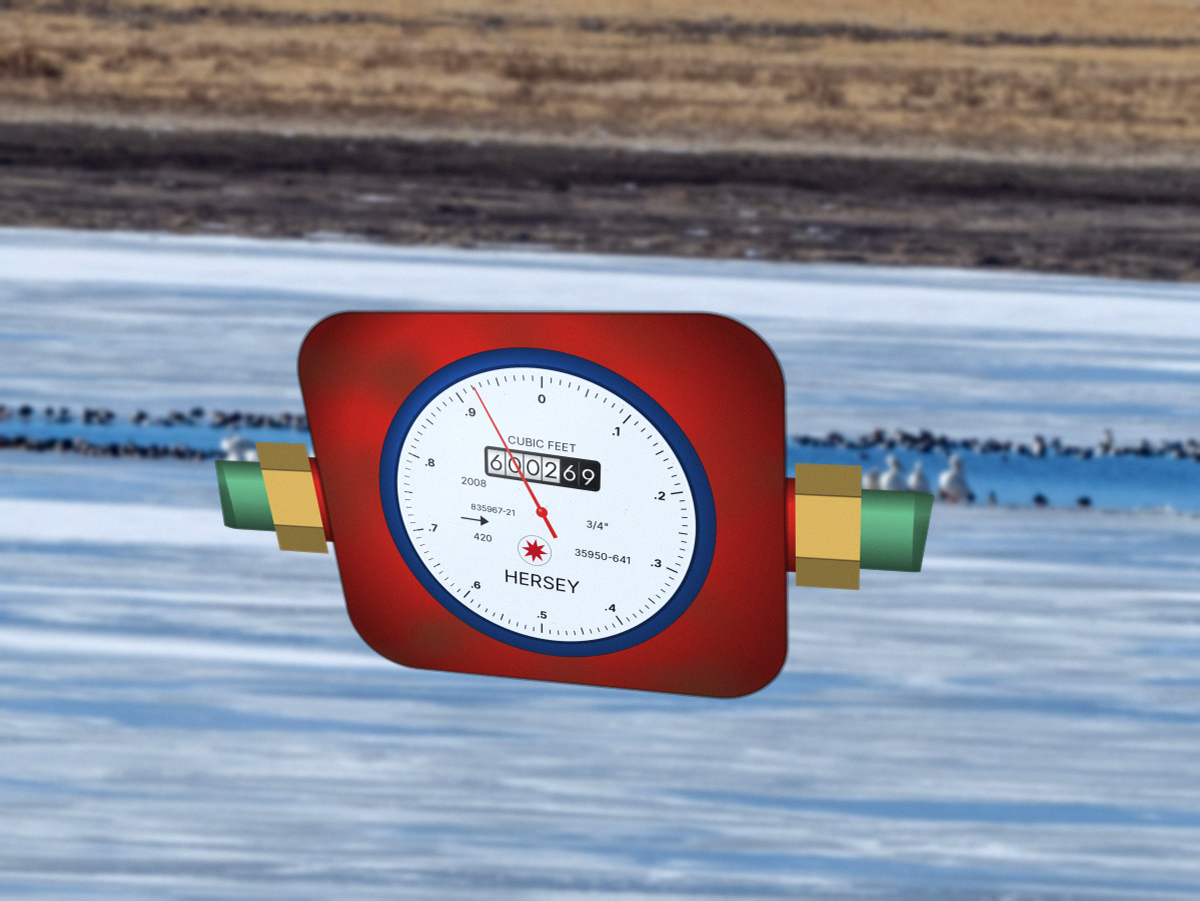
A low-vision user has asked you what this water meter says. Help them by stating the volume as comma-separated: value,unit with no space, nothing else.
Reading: 600268.92,ft³
